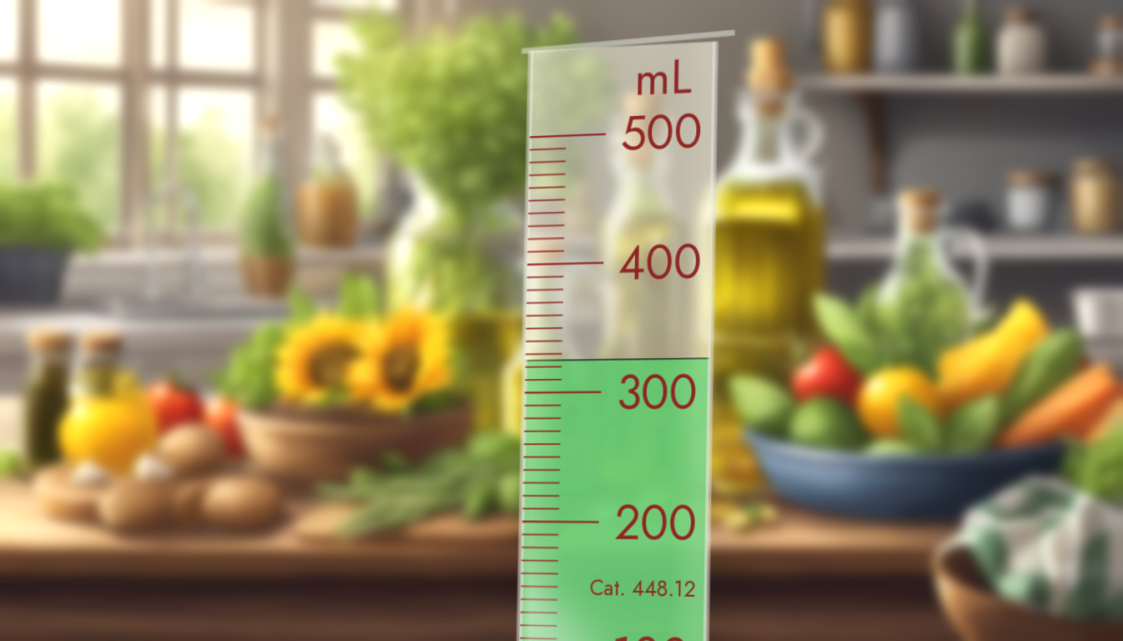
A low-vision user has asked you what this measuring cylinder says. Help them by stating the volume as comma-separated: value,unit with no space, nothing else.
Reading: 325,mL
